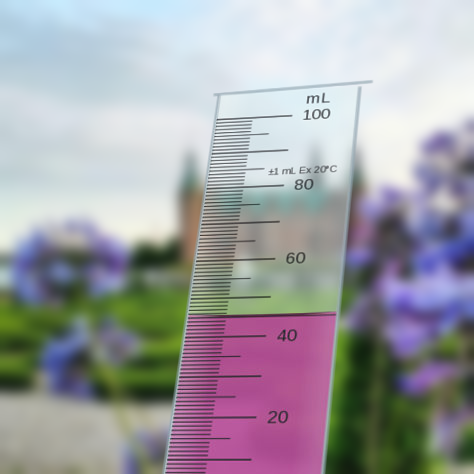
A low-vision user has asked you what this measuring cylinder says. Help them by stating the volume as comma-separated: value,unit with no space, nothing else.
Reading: 45,mL
